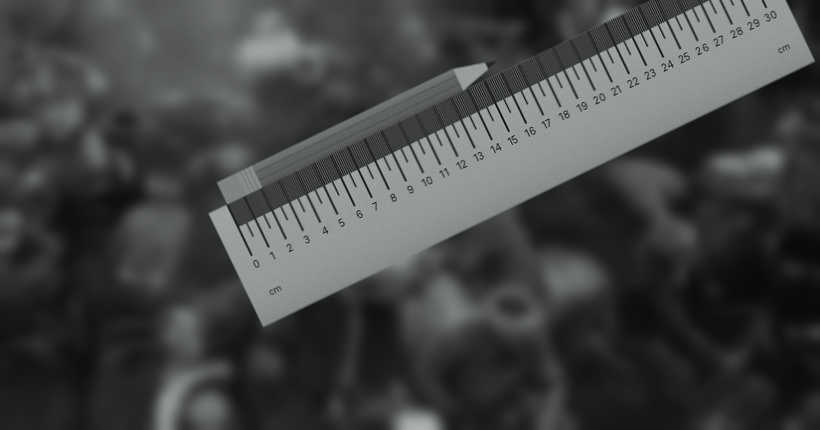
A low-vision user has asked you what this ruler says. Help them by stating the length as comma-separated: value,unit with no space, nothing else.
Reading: 16,cm
